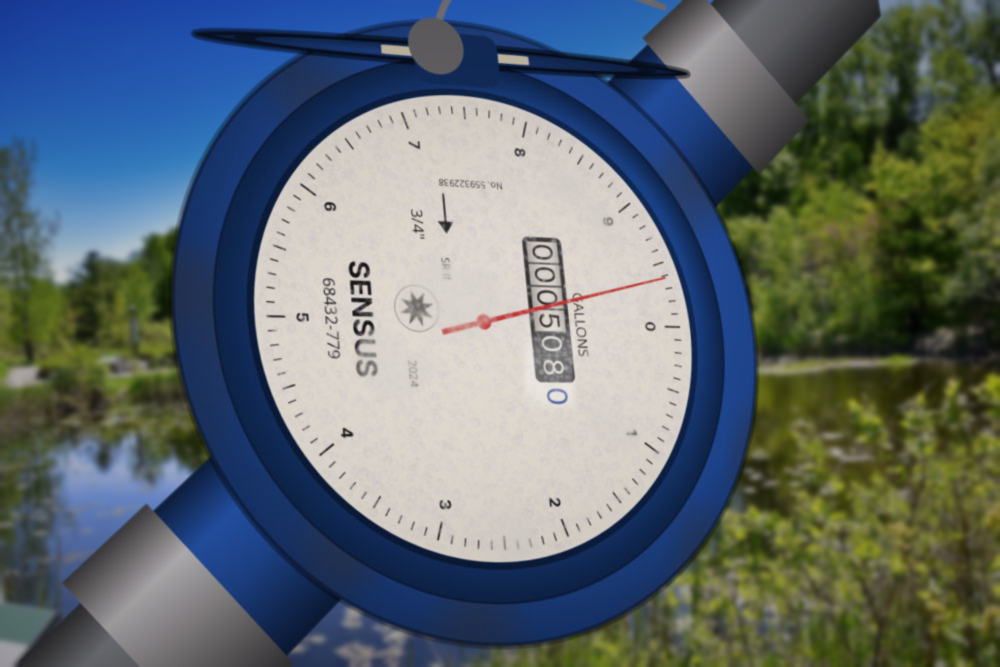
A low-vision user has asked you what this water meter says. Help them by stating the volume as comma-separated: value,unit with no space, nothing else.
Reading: 5079.6,gal
